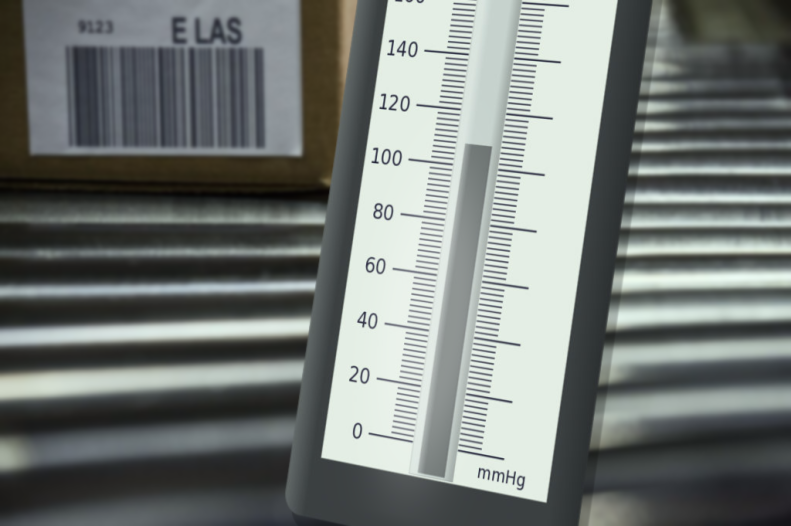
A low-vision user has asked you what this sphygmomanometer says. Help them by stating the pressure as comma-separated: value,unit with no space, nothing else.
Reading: 108,mmHg
